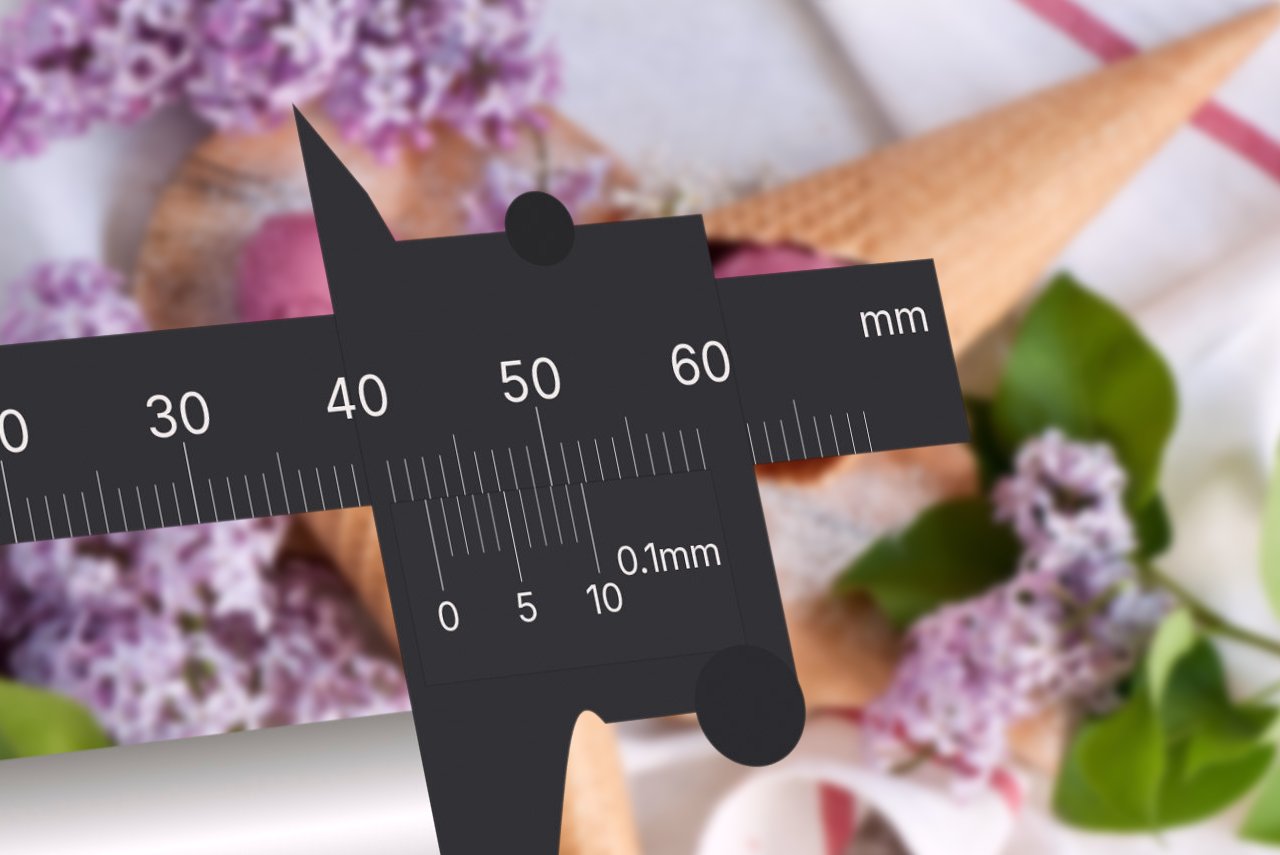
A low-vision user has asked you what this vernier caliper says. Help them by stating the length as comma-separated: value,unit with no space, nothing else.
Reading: 42.7,mm
